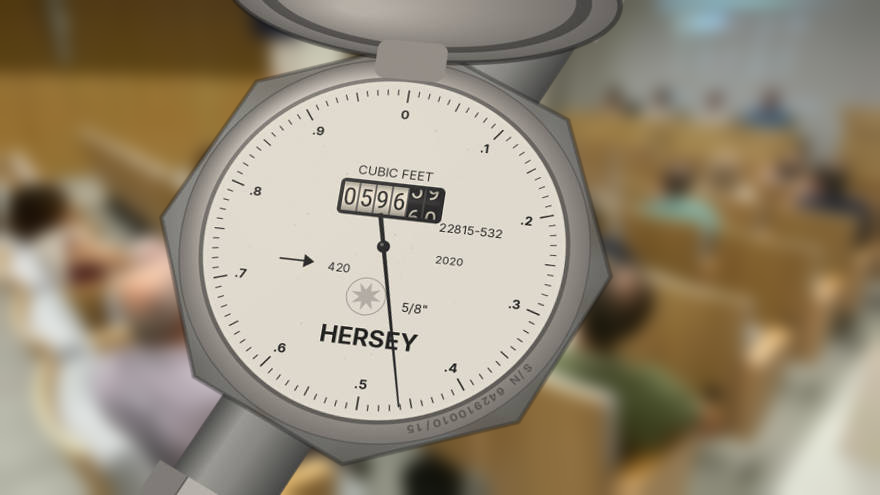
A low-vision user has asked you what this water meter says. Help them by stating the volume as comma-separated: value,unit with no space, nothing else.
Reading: 59659.46,ft³
